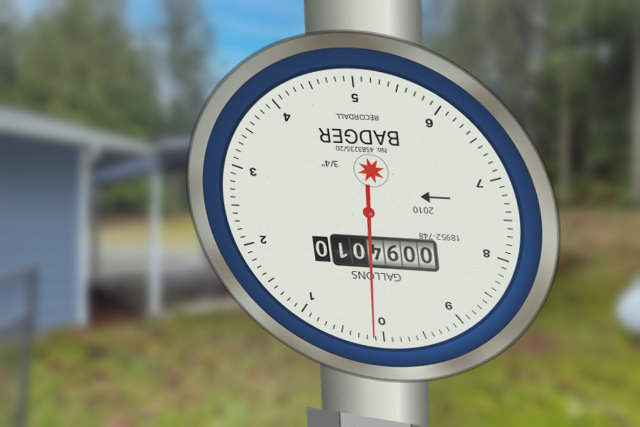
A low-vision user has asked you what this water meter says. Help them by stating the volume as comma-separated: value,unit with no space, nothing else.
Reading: 94010.1,gal
